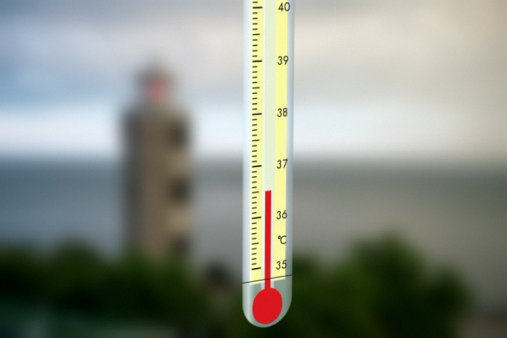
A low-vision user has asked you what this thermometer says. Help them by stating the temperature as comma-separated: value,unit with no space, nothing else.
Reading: 36.5,°C
